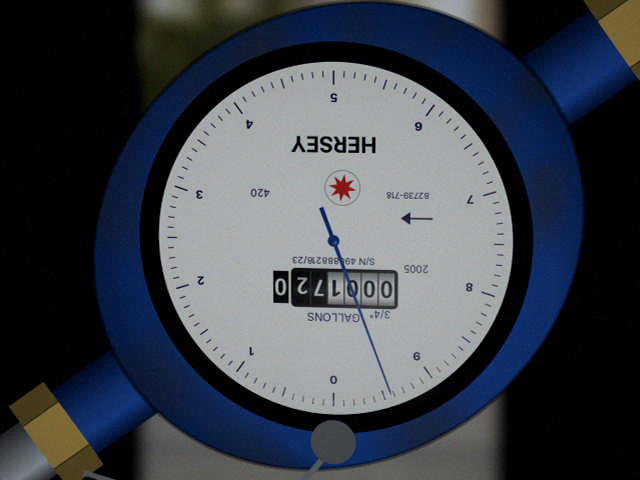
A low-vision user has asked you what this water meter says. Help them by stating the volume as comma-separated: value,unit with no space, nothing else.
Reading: 1719.4,gal
